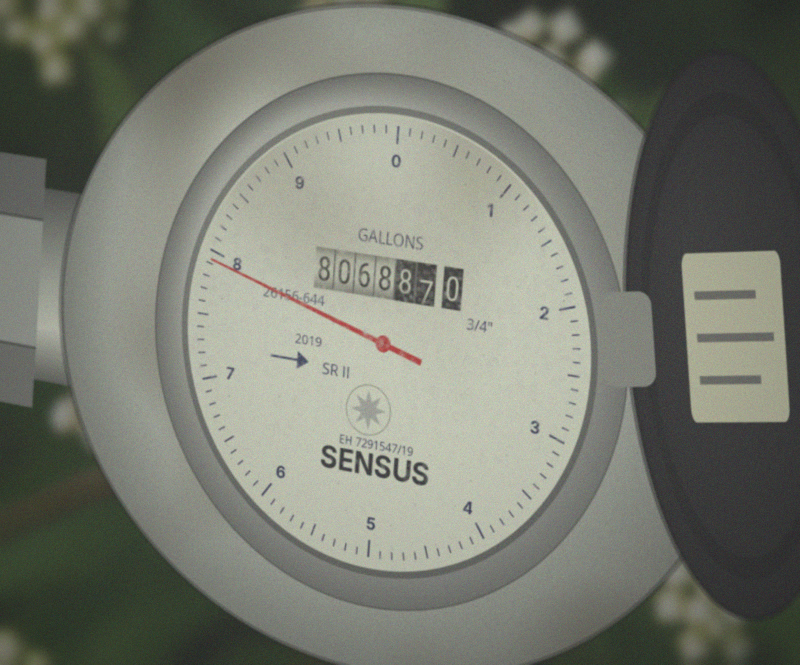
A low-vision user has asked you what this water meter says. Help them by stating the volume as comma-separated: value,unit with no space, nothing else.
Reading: 8068867.9,gal
